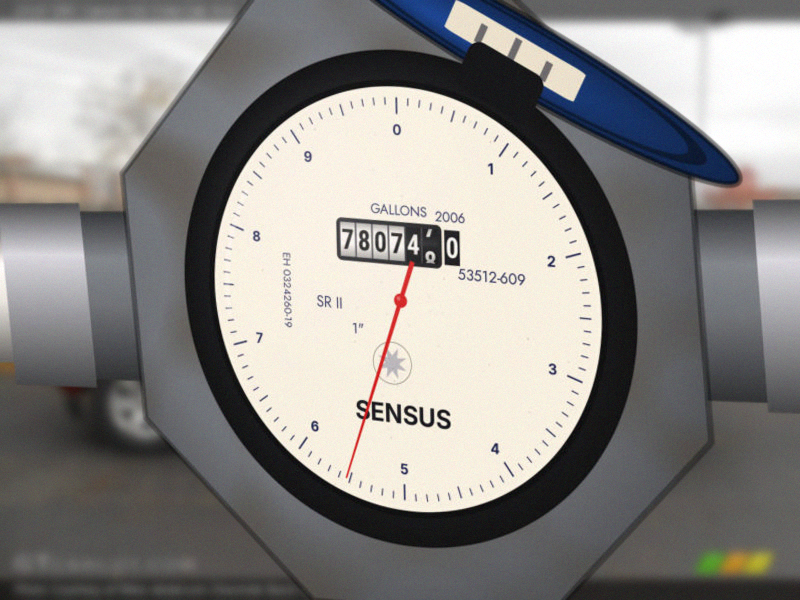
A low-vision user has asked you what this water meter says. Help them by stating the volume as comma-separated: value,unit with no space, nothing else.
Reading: 7807475.5,gal
